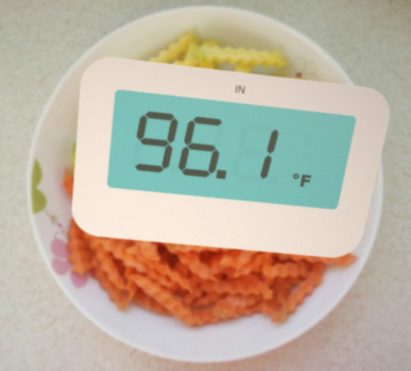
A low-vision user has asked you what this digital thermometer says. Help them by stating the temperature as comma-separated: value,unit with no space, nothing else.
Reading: 96.1,°F
